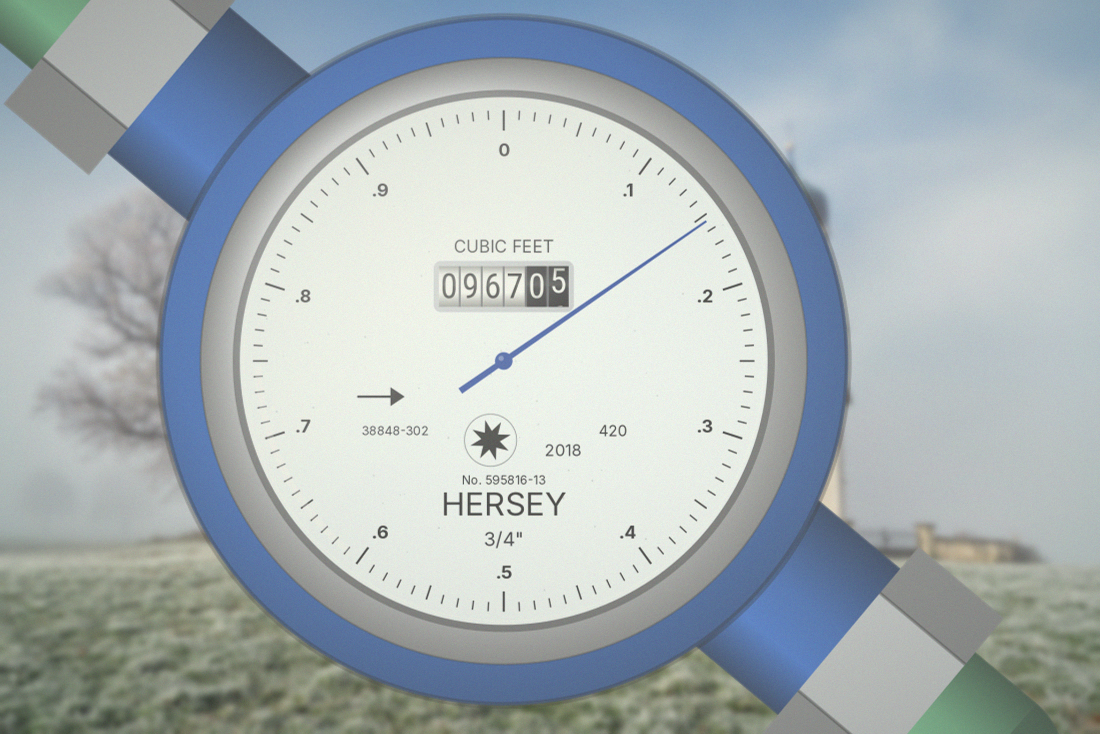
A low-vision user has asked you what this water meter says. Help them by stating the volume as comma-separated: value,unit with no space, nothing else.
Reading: 96705.15,ft³
